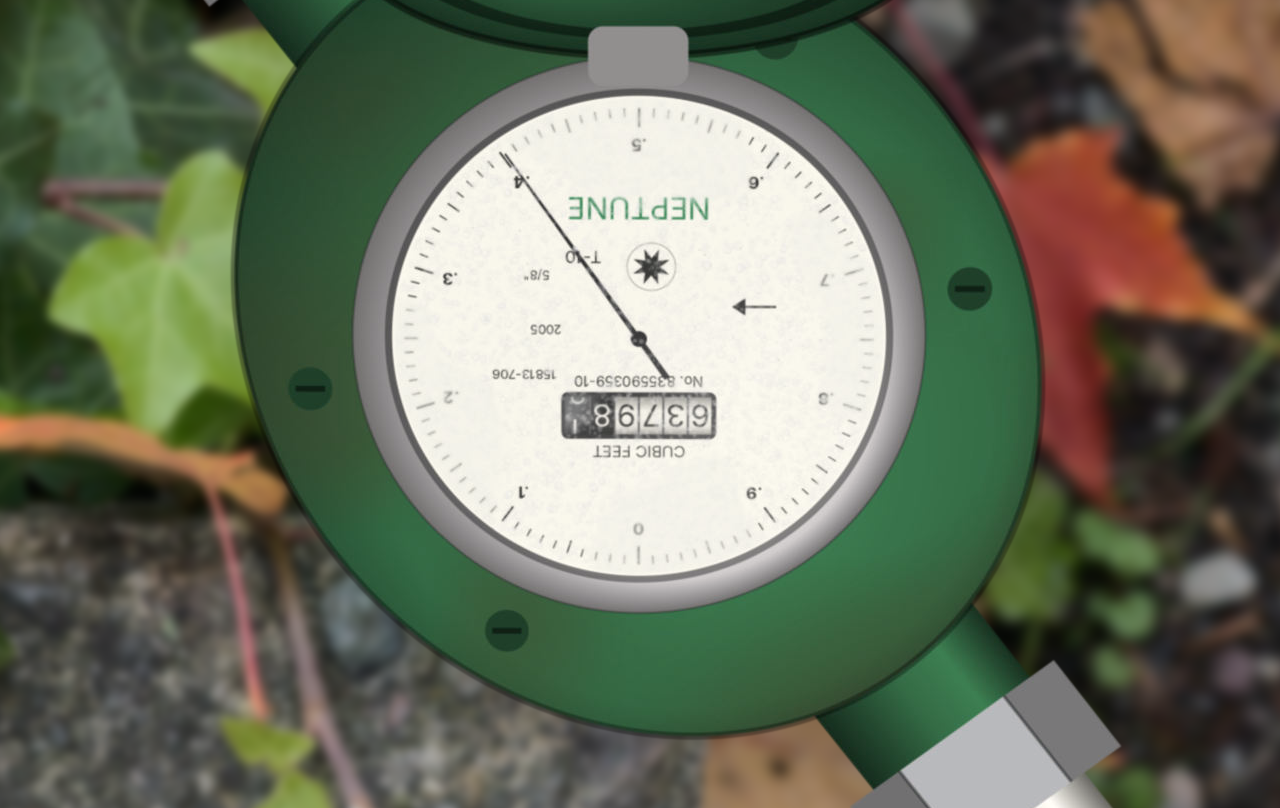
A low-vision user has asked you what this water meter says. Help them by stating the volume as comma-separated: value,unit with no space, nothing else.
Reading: 637981.40,ft³
